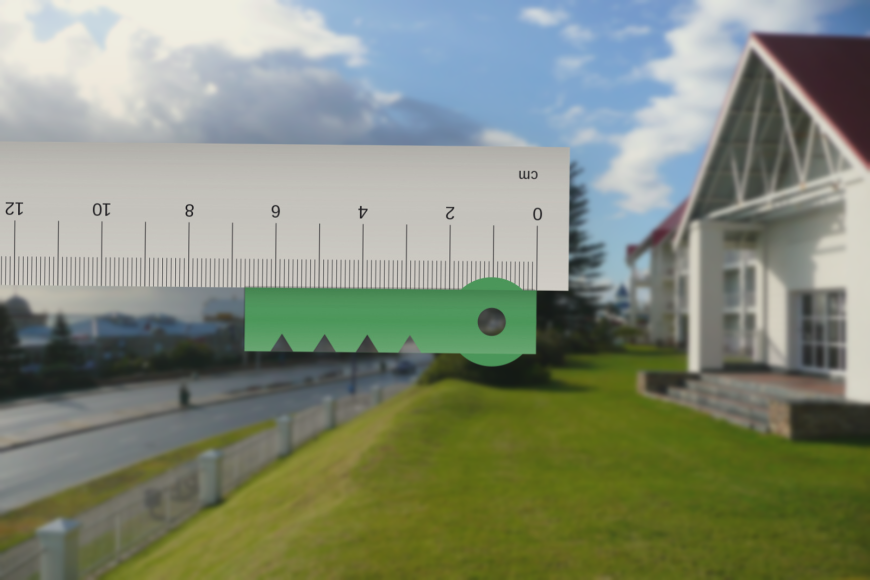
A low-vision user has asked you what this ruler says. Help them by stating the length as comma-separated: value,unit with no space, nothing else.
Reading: 6.7,cm
